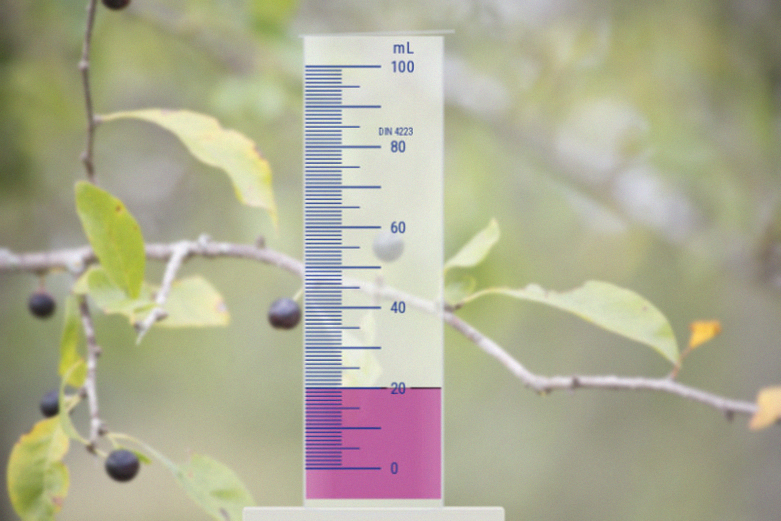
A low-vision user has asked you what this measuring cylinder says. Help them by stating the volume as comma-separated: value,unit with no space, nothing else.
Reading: 20,mL
